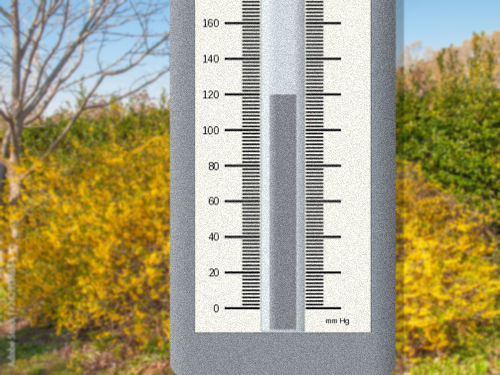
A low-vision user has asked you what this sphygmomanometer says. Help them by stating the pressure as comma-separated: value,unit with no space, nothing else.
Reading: 120,mmHg
